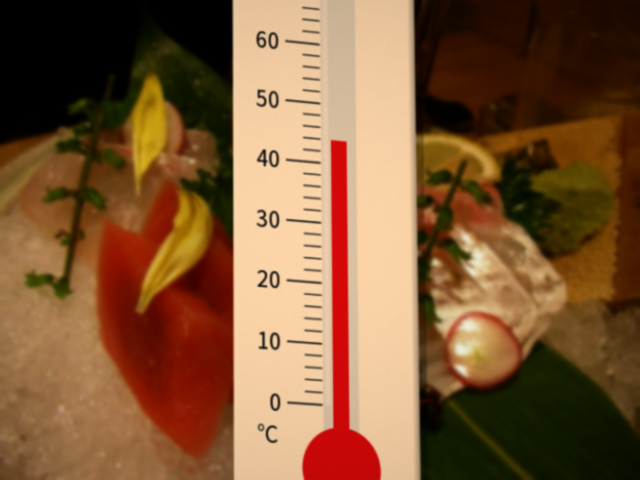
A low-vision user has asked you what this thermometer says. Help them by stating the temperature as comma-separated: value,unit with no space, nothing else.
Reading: 44,°C
